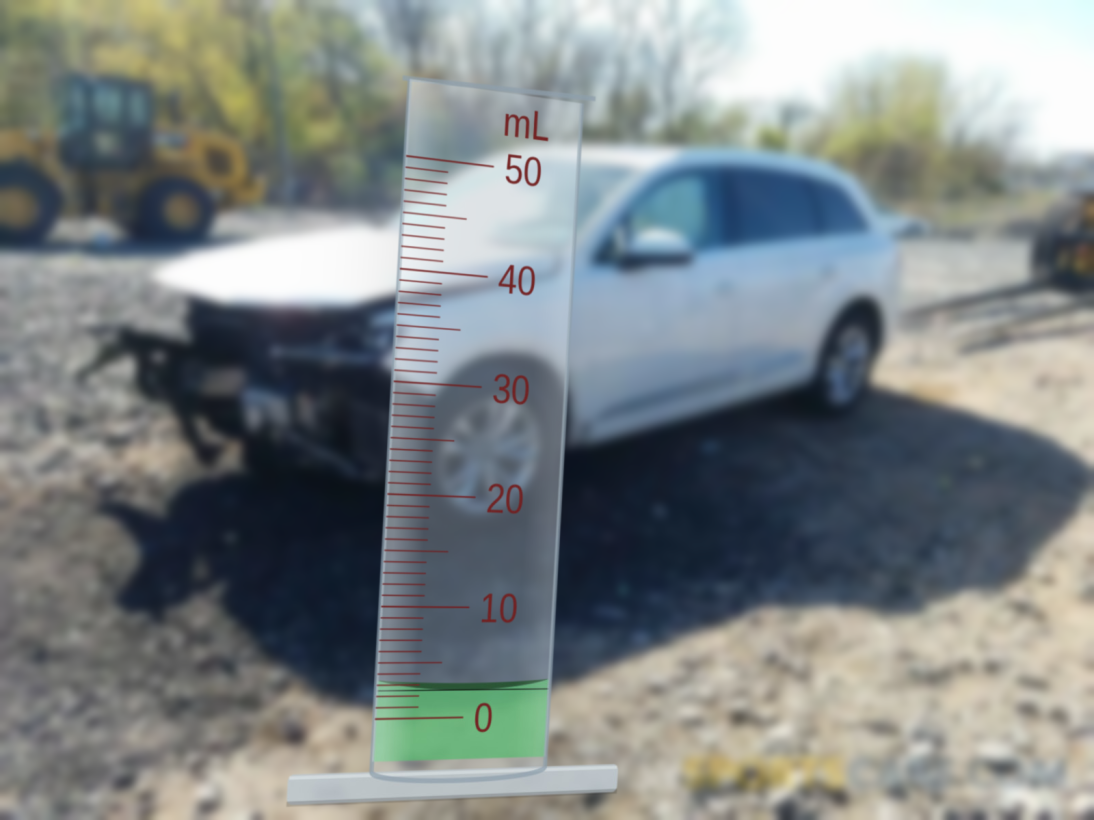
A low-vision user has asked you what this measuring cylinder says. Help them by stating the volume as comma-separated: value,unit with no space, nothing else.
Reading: 2.5,mL
